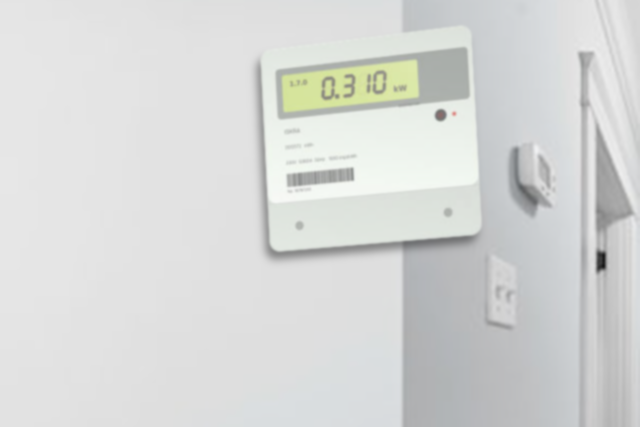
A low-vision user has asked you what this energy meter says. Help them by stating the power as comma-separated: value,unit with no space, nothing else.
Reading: 0.310,kW
